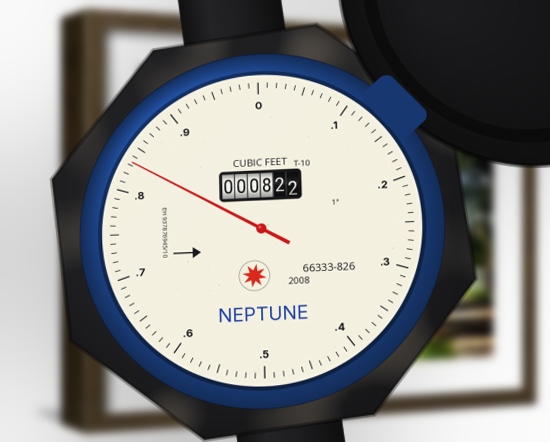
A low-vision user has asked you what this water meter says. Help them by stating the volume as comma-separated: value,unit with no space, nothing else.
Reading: 821.83,ft³
